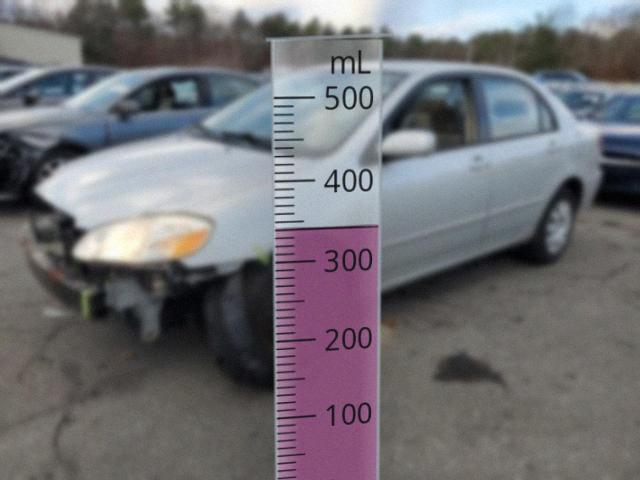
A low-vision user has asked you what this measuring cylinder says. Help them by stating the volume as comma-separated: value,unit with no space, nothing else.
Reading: 340,mL
